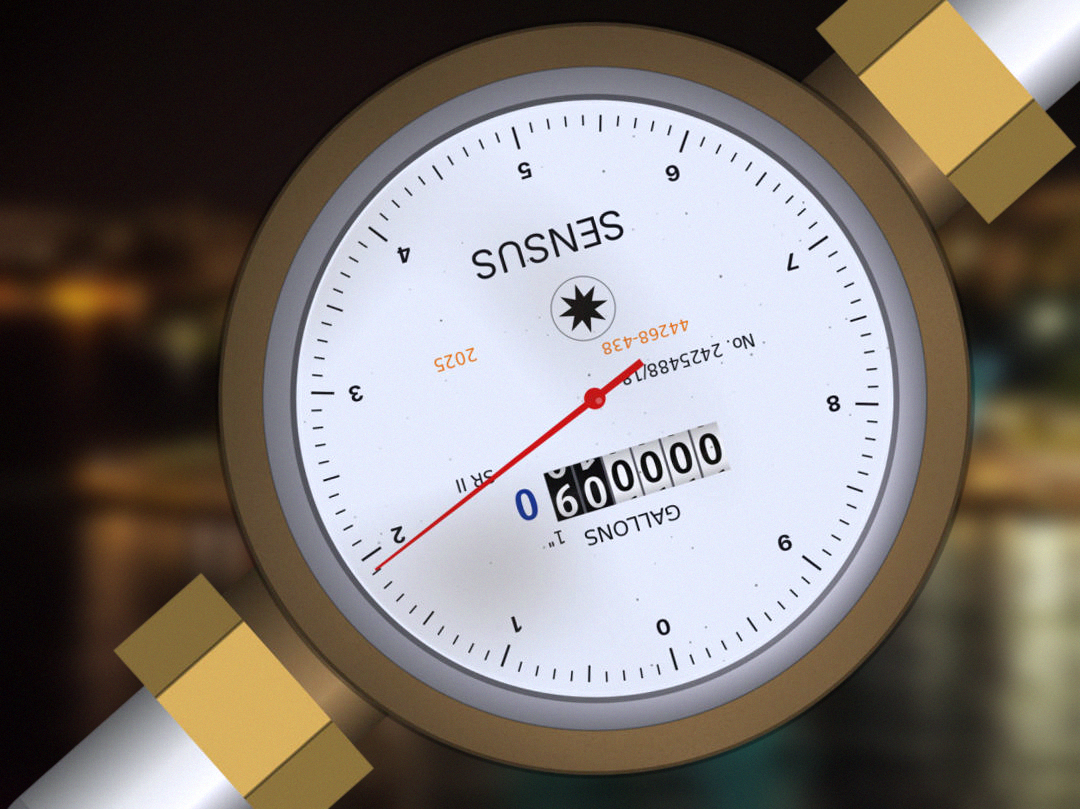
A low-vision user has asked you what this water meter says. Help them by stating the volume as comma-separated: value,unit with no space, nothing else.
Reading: 91.9,gal
